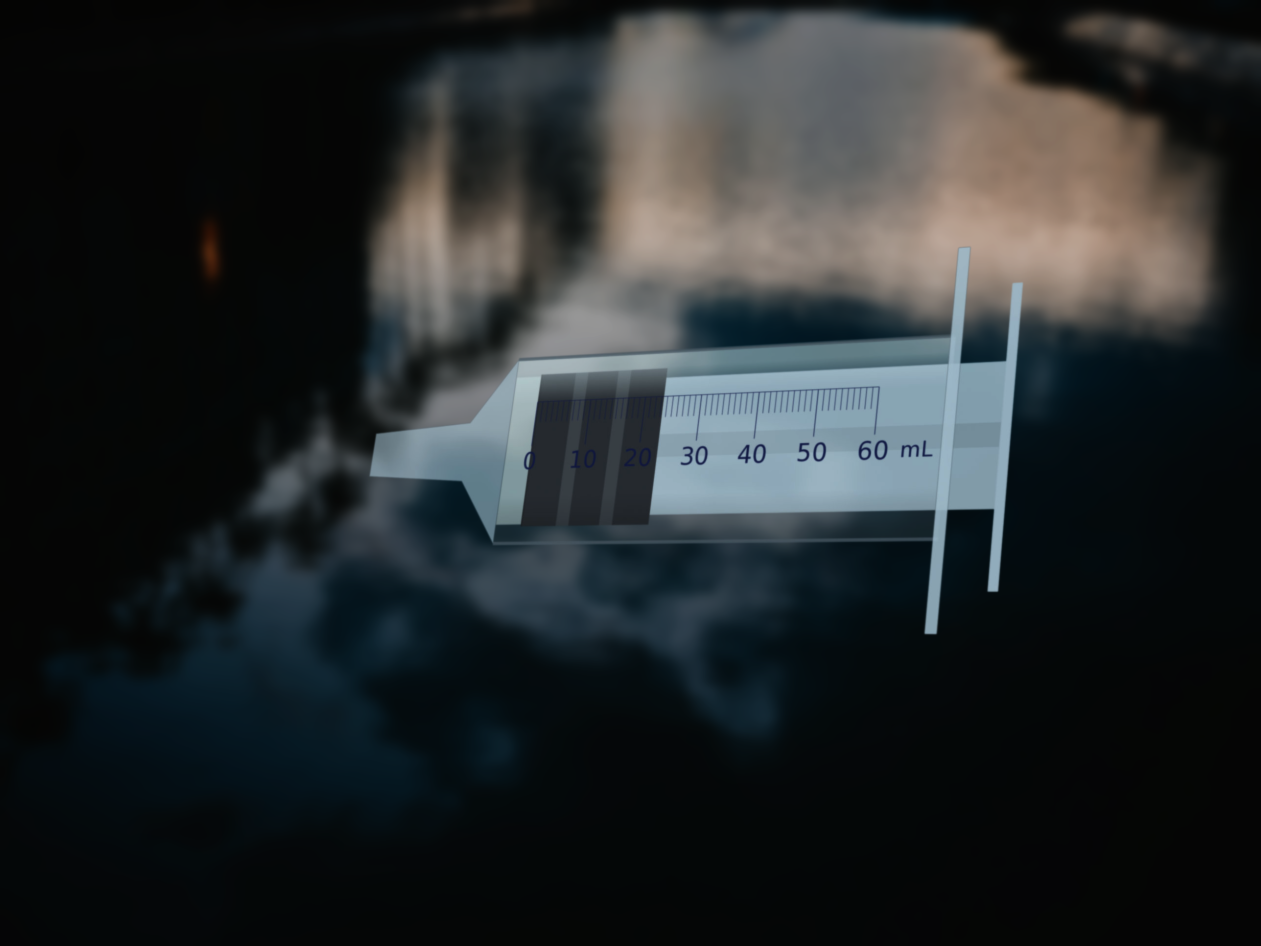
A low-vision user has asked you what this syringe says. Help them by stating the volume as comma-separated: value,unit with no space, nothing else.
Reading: 0,mL
